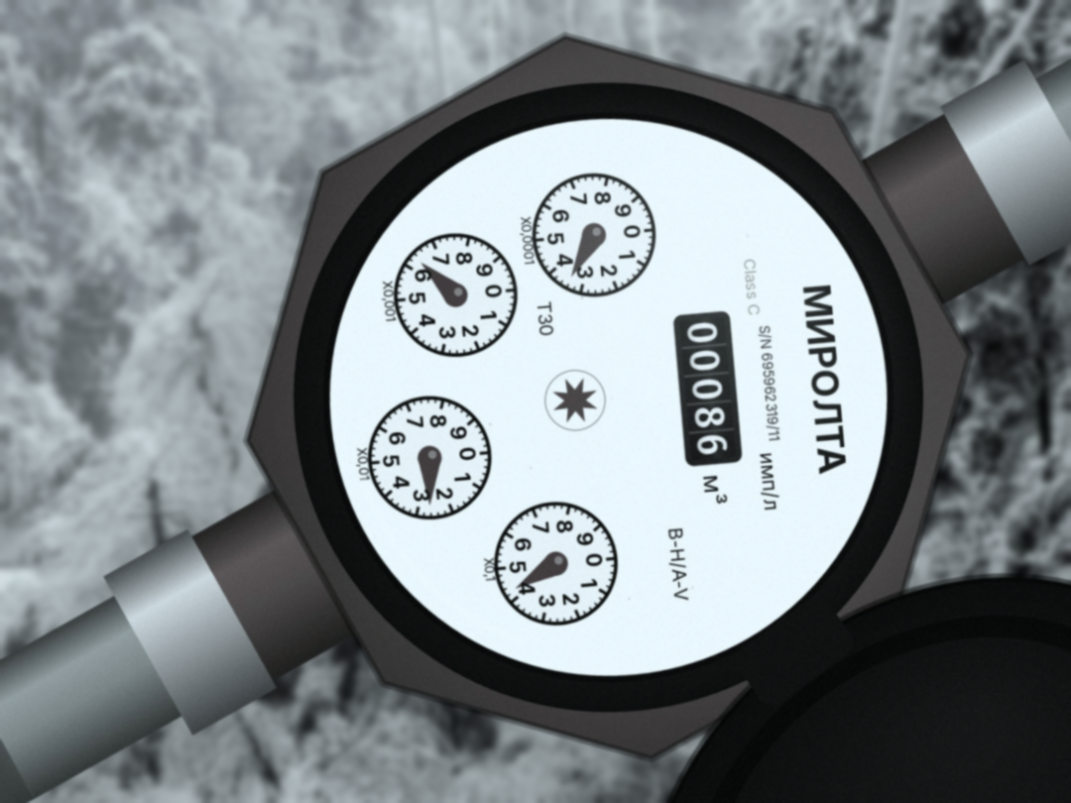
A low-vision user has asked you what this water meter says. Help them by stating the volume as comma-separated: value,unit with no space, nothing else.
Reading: 86.4263,m³
